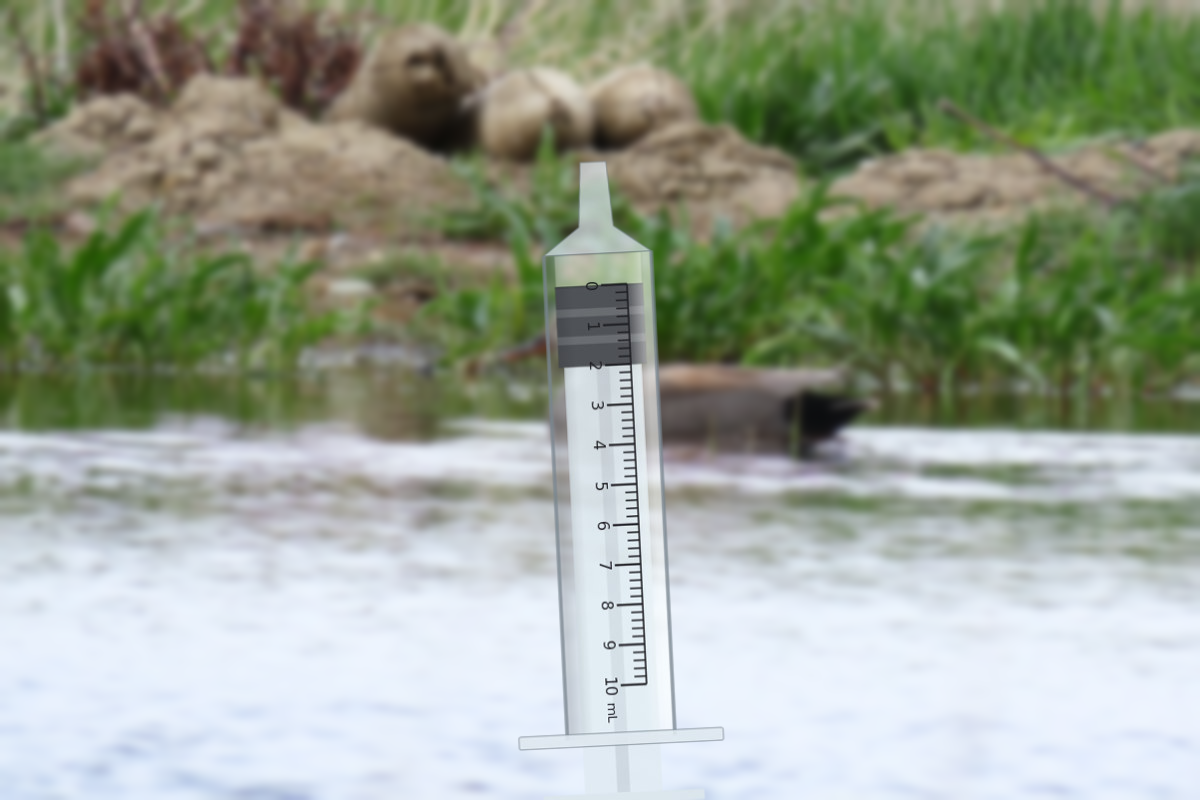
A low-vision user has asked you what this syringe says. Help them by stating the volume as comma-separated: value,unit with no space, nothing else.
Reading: 0,mL
